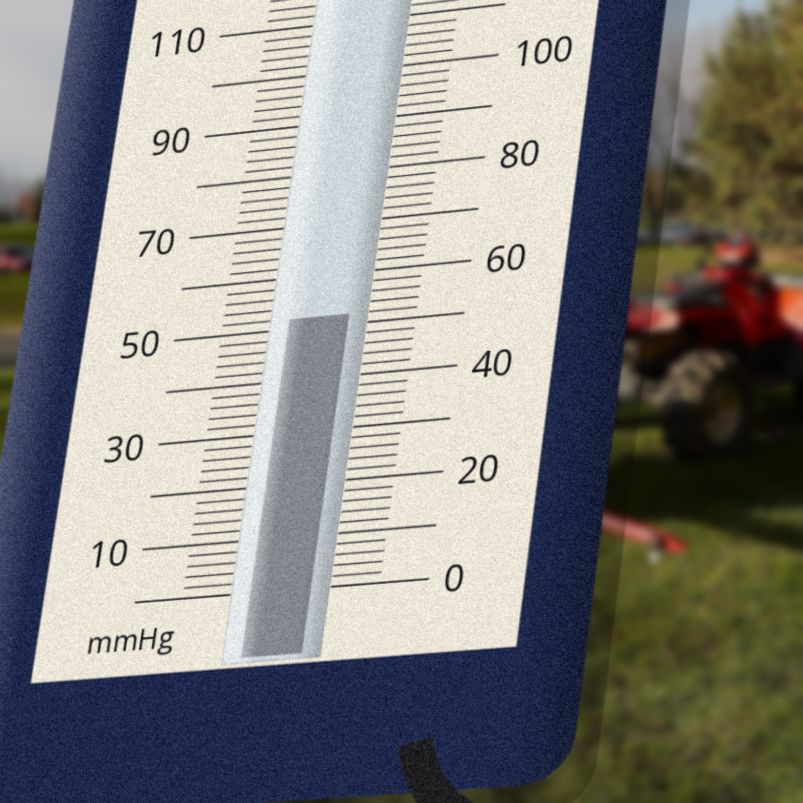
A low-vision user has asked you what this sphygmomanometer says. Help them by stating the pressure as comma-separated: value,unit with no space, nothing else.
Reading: 52,mmHg
